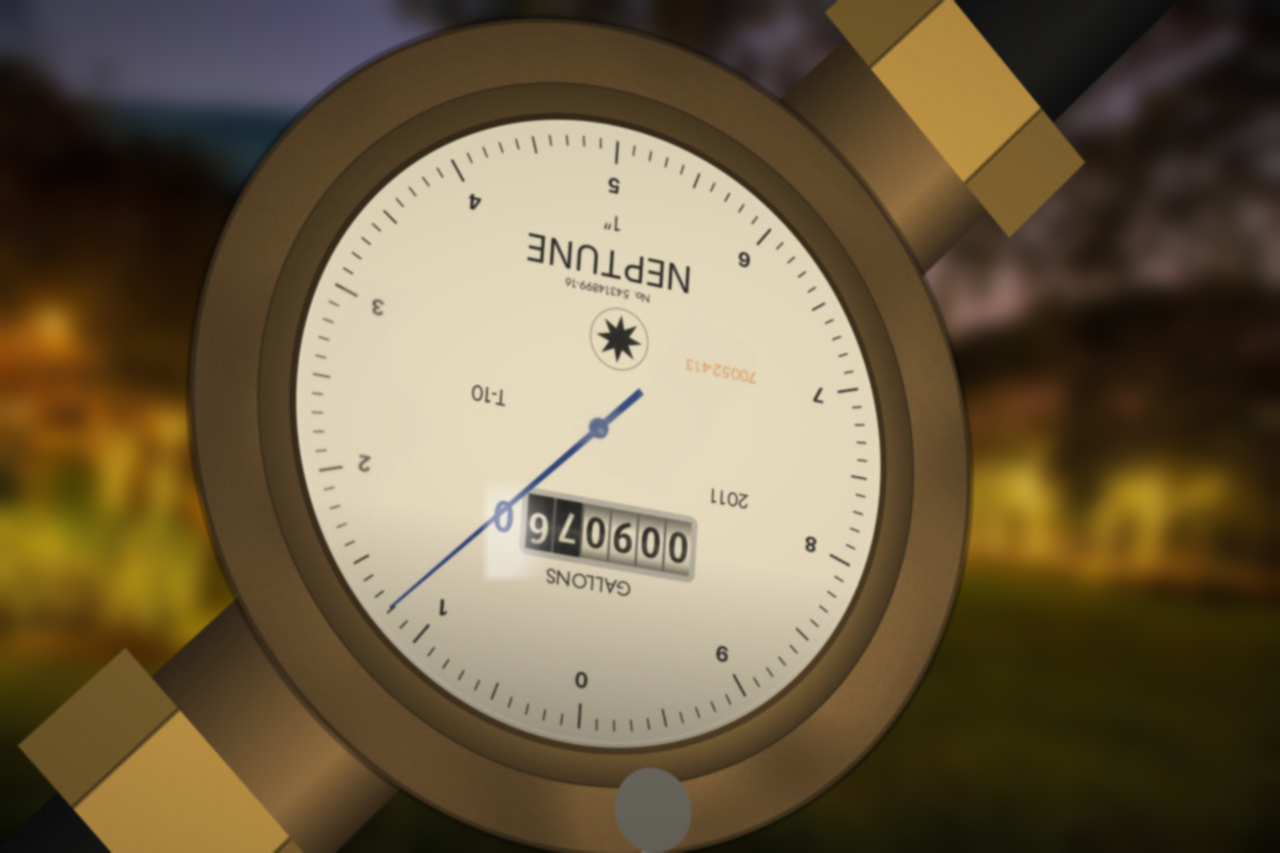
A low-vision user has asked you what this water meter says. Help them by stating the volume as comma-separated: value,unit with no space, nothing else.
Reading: 90761.2,gal
